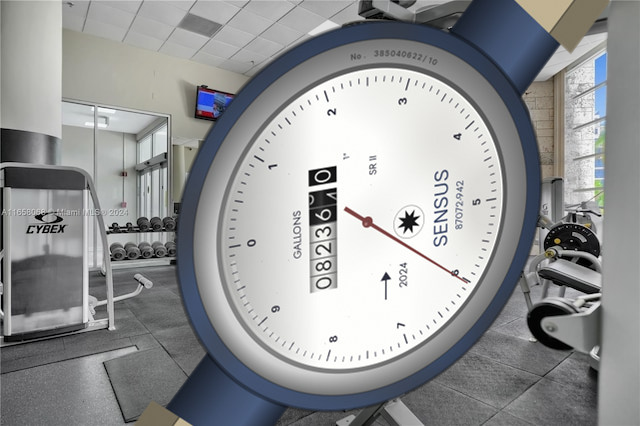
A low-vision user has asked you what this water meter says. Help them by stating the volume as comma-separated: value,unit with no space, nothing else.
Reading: 823636.0,gal
